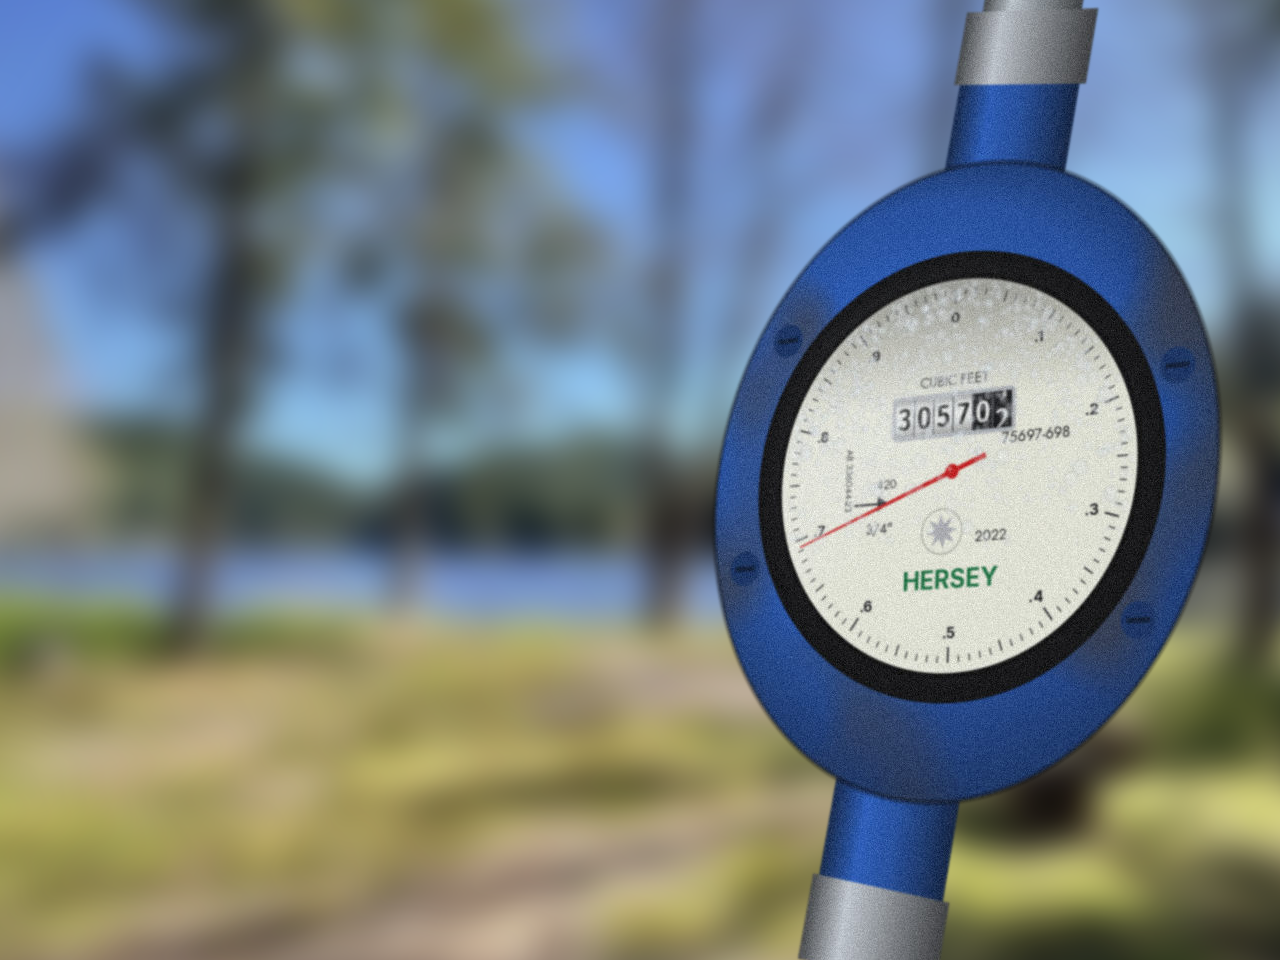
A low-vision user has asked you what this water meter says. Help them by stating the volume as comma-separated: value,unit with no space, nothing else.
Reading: 305701.69,ft³
